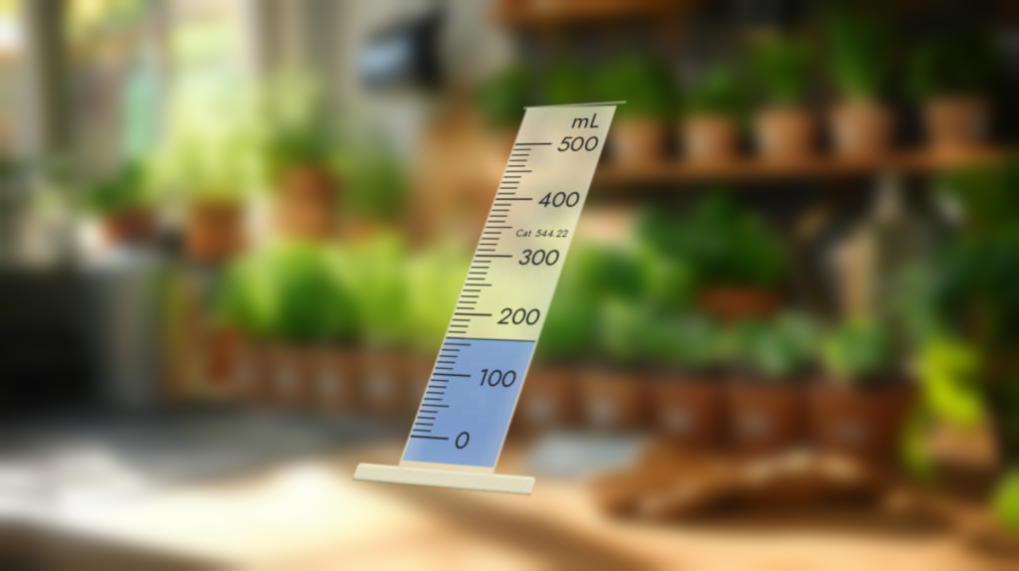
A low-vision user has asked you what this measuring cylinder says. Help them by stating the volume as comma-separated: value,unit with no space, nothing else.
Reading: 160,mL
